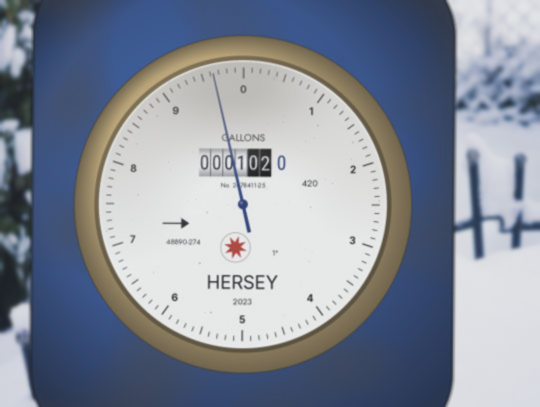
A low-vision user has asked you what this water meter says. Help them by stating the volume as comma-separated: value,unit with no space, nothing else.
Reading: 1019.6,gal
